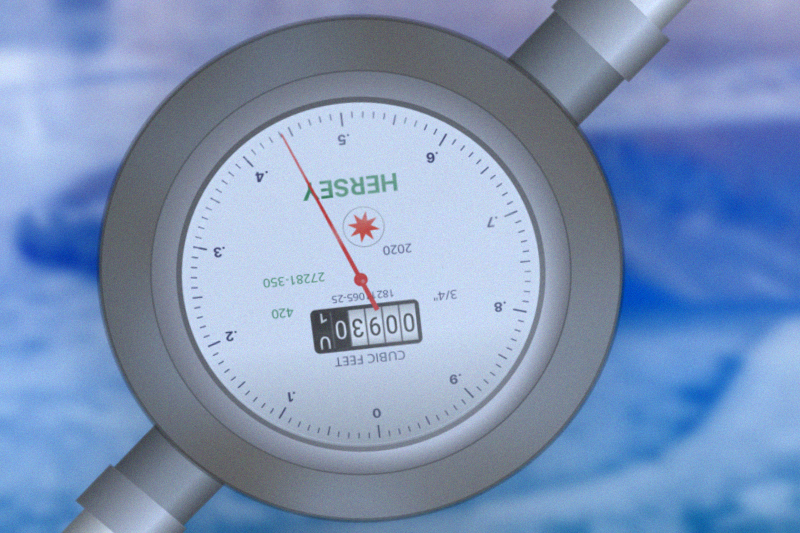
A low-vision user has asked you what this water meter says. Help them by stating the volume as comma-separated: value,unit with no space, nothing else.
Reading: 9300.44,ft³
